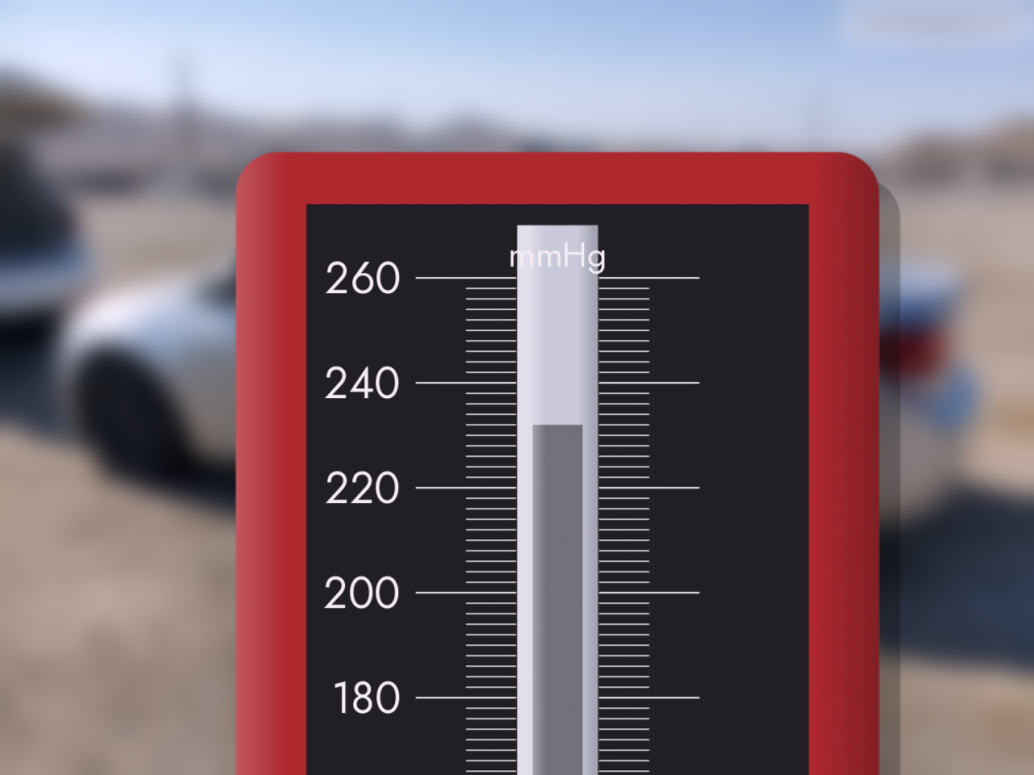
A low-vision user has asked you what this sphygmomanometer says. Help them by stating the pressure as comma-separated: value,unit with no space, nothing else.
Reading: 232,mmHg
